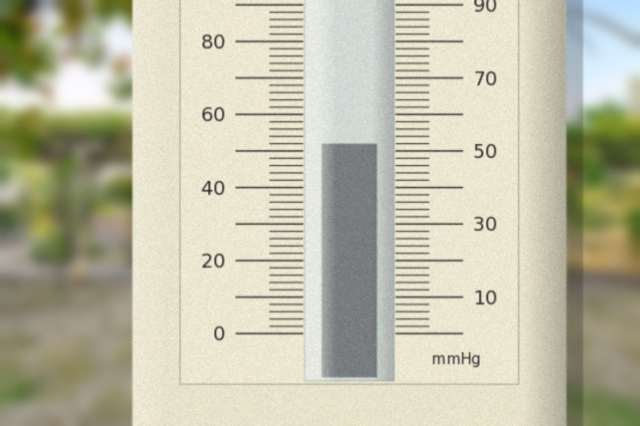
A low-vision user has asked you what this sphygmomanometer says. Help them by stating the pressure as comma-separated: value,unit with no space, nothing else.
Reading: 52,mmHg
